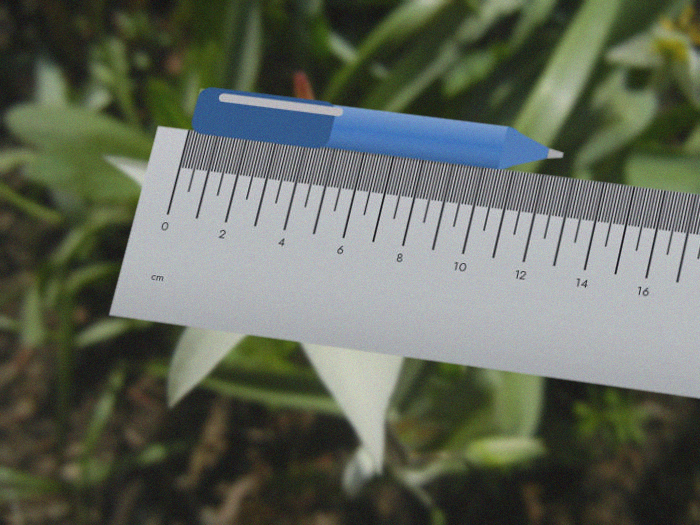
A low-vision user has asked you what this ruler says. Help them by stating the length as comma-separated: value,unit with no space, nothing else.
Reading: 12.5,cm
